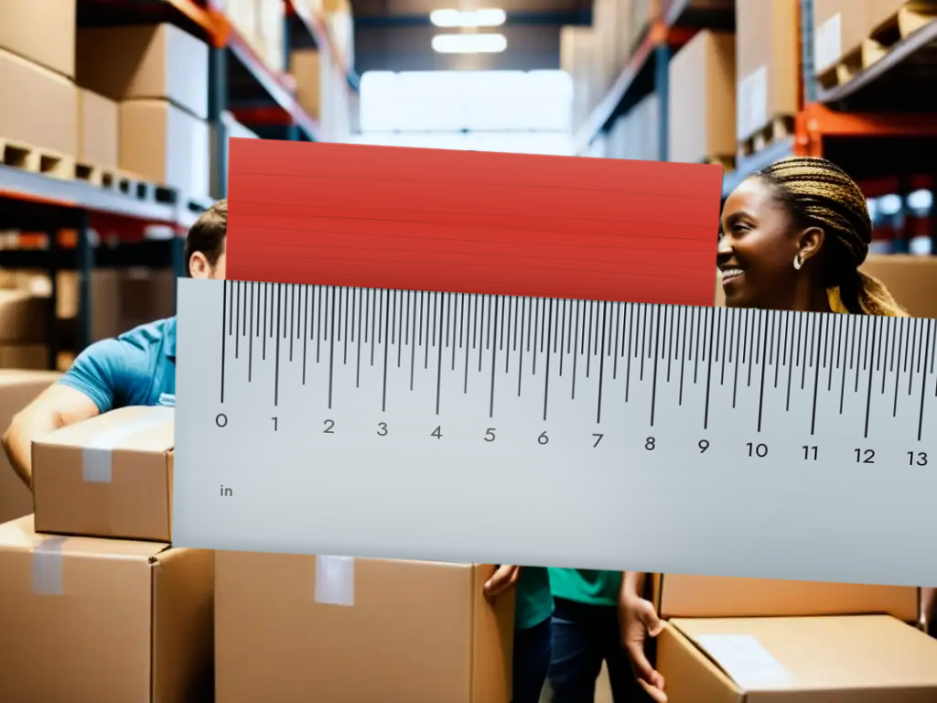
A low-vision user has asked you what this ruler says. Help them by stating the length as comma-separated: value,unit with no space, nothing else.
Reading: 9,in
